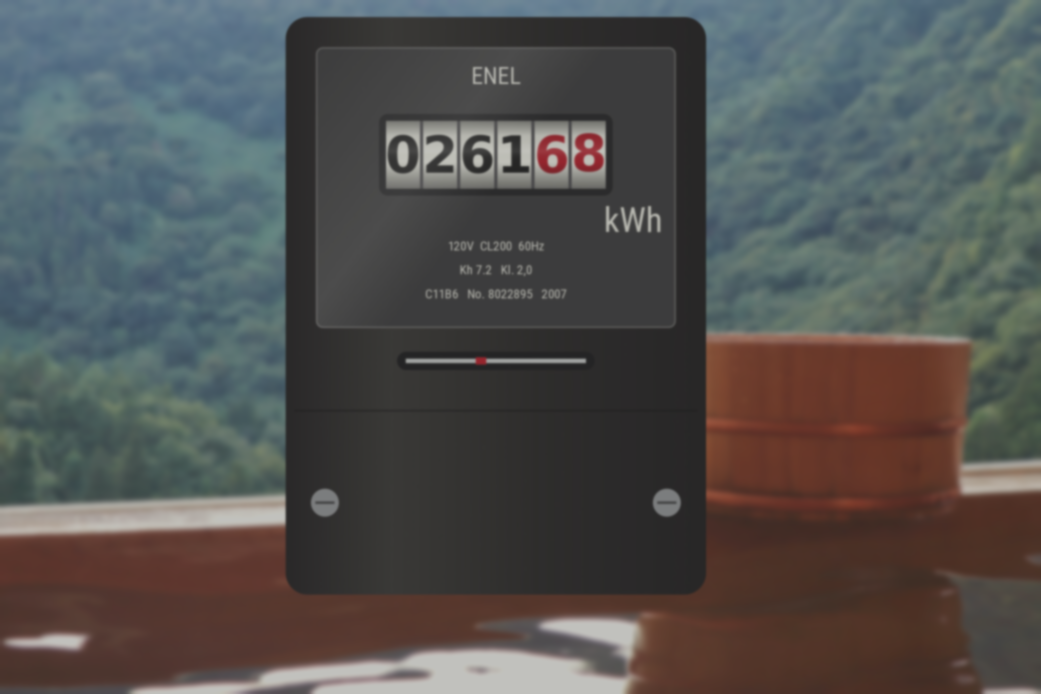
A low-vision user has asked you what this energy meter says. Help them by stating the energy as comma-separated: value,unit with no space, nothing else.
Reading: 261.68,kWh
